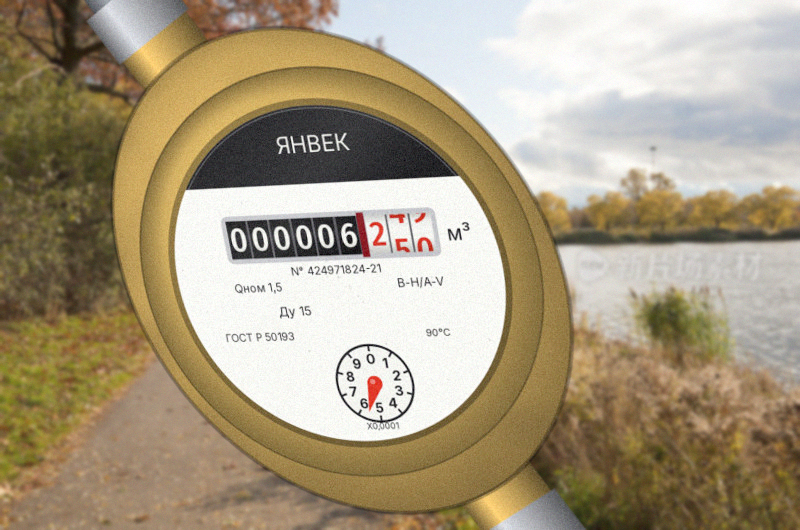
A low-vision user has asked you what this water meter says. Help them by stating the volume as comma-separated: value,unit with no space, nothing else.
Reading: 6.2495,m³
